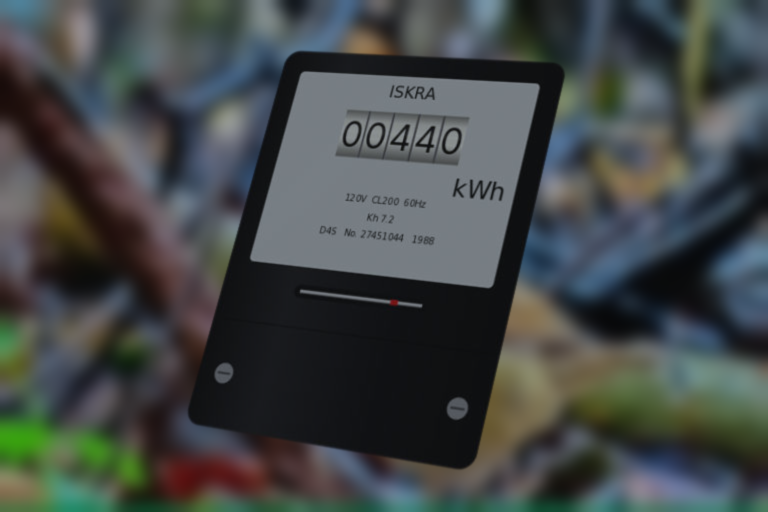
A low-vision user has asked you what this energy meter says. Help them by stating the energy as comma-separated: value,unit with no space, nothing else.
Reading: 440,kWh
